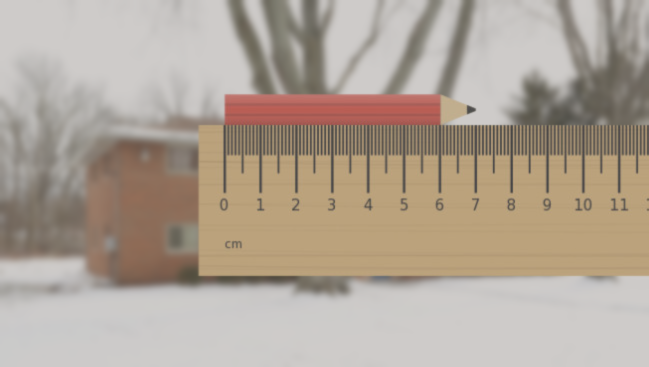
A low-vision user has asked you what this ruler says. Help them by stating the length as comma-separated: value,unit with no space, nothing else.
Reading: 7,cm
